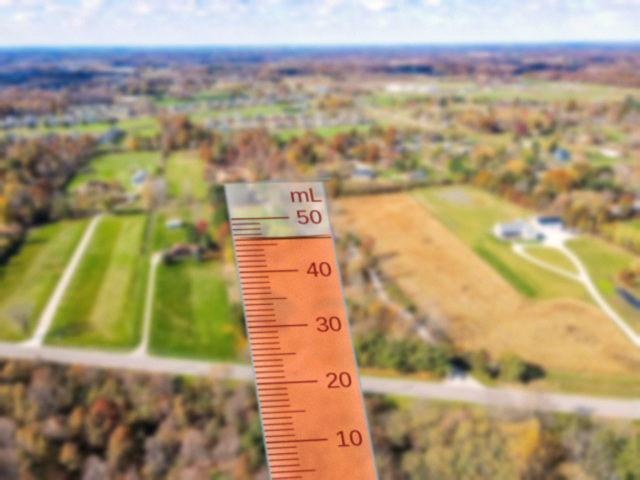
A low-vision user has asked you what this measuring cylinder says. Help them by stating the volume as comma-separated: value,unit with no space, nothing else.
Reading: 46,mL
